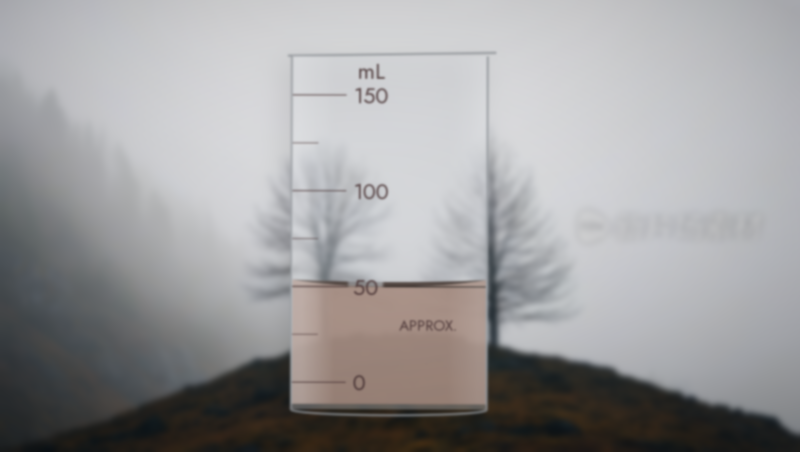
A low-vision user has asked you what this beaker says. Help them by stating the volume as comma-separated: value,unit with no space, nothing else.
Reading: 50,mL
